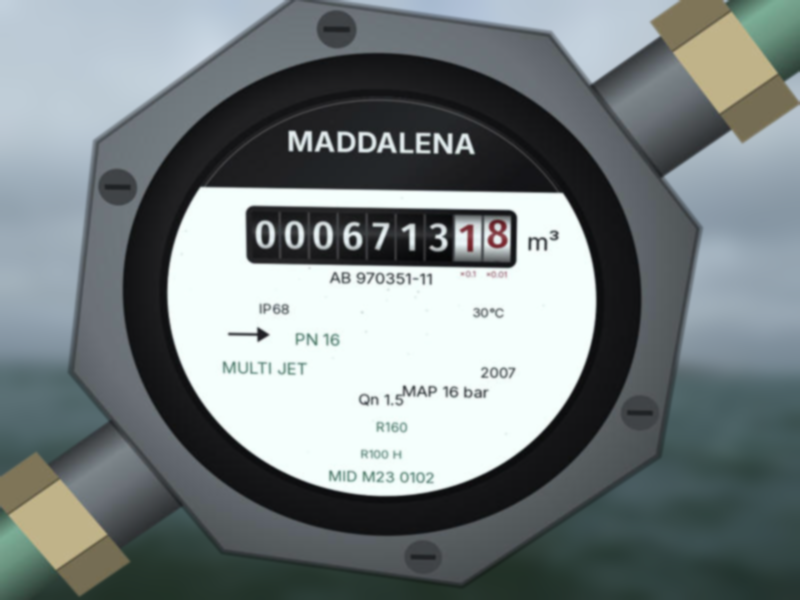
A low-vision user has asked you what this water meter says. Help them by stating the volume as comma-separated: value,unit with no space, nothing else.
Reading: 6713.18,m³
